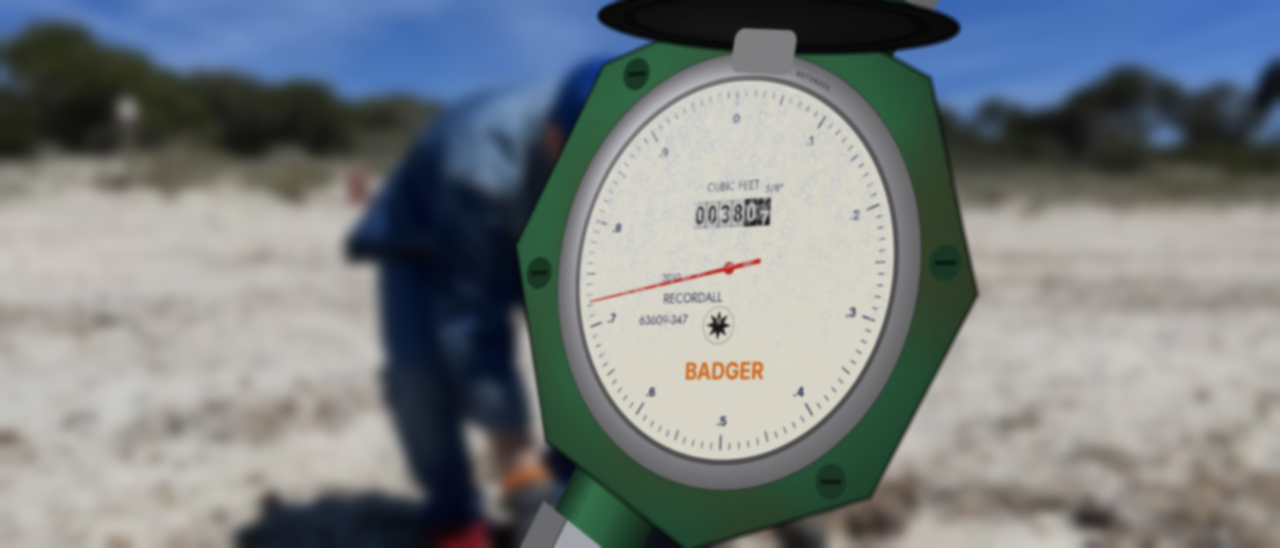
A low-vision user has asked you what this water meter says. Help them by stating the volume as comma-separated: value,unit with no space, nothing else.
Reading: 3806.72,ft³
